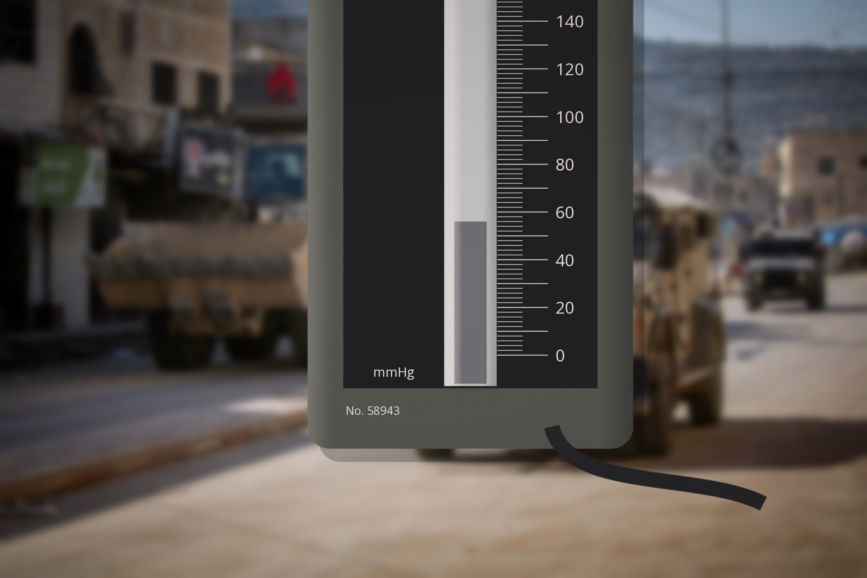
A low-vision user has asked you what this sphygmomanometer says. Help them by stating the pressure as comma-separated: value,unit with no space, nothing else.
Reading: 56,mmHg
